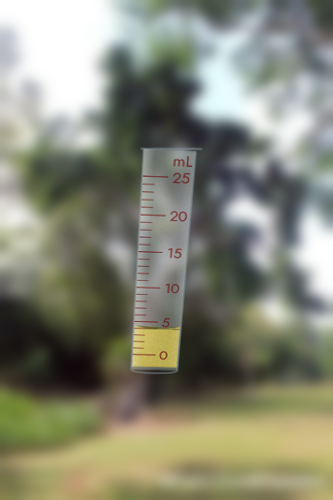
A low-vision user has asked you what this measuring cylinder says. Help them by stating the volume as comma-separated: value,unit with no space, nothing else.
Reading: 4,mL
